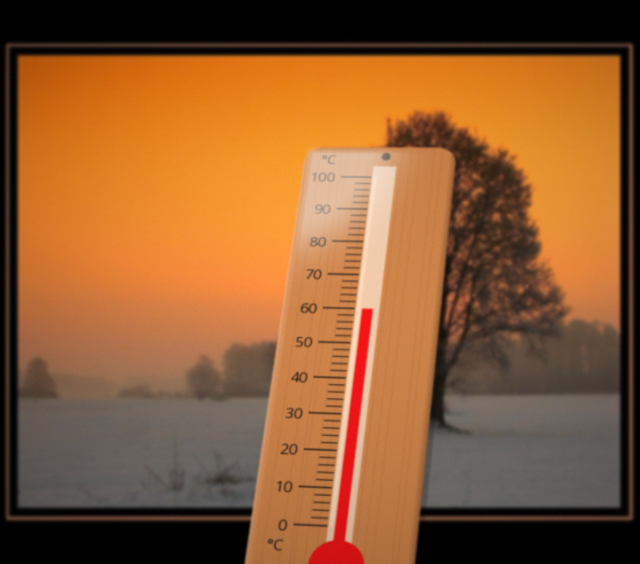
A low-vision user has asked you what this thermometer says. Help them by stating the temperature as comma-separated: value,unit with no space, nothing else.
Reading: 60,°C
